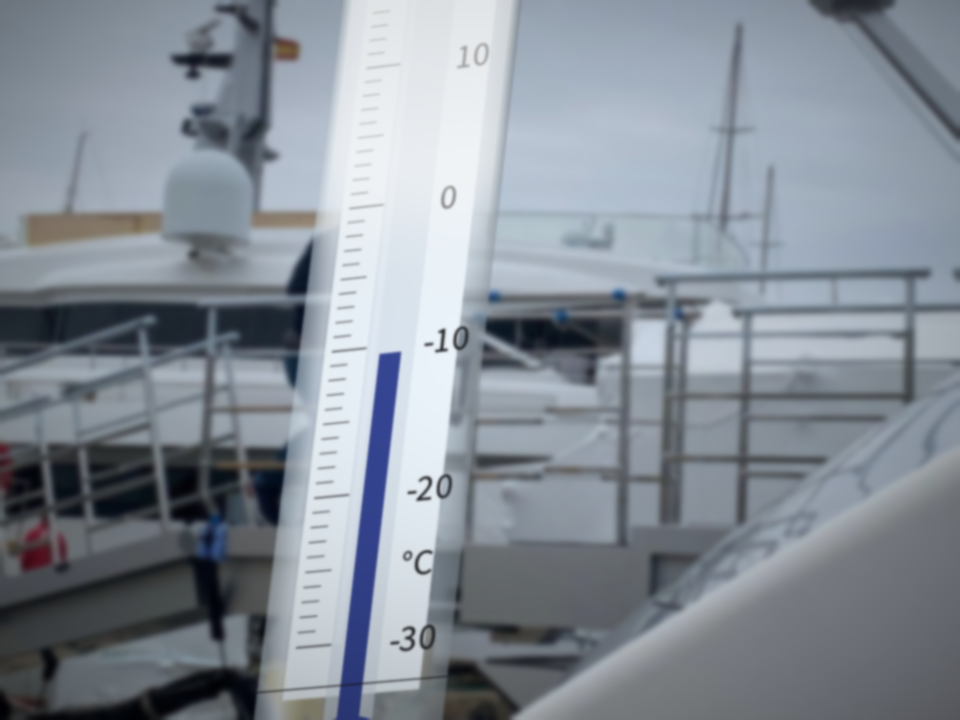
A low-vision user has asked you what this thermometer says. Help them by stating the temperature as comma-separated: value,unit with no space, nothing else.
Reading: -10.5,°C
